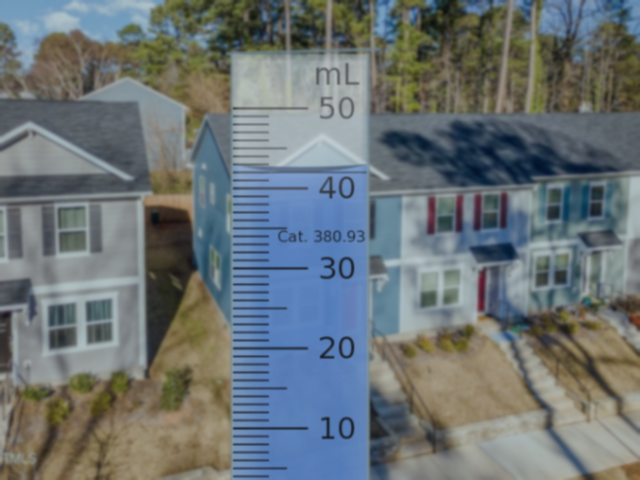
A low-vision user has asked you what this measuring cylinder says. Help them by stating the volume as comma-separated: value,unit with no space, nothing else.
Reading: 42,mL
